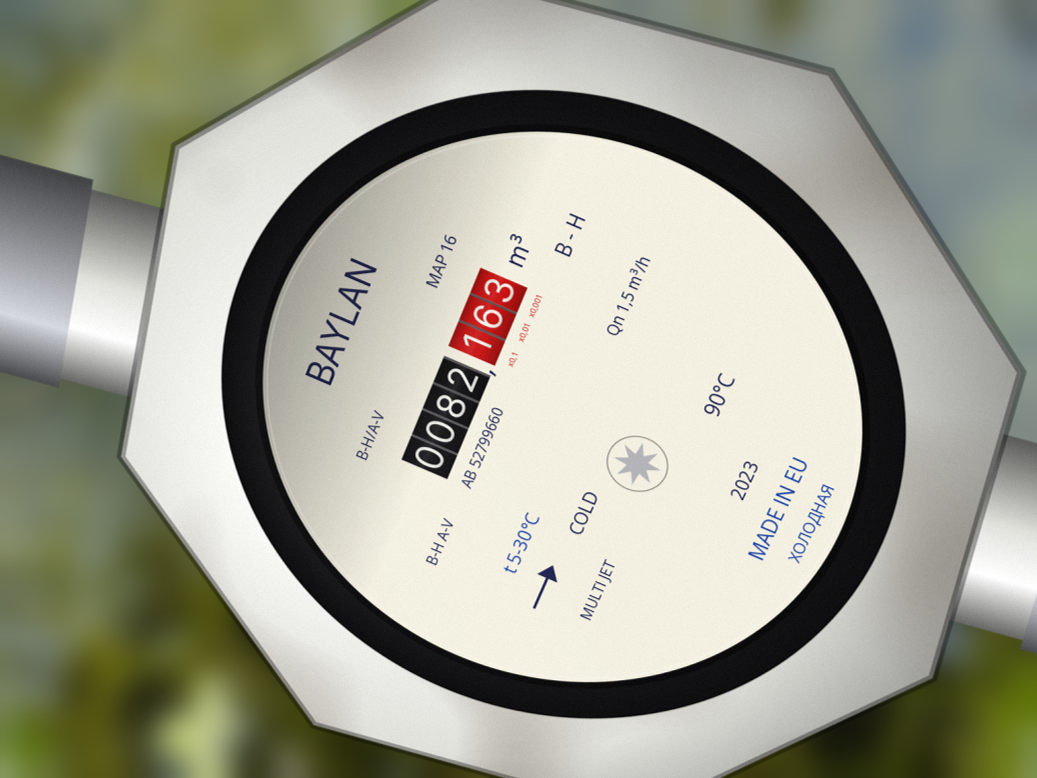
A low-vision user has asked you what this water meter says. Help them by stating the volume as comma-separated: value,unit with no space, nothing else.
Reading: 82.163,m³
